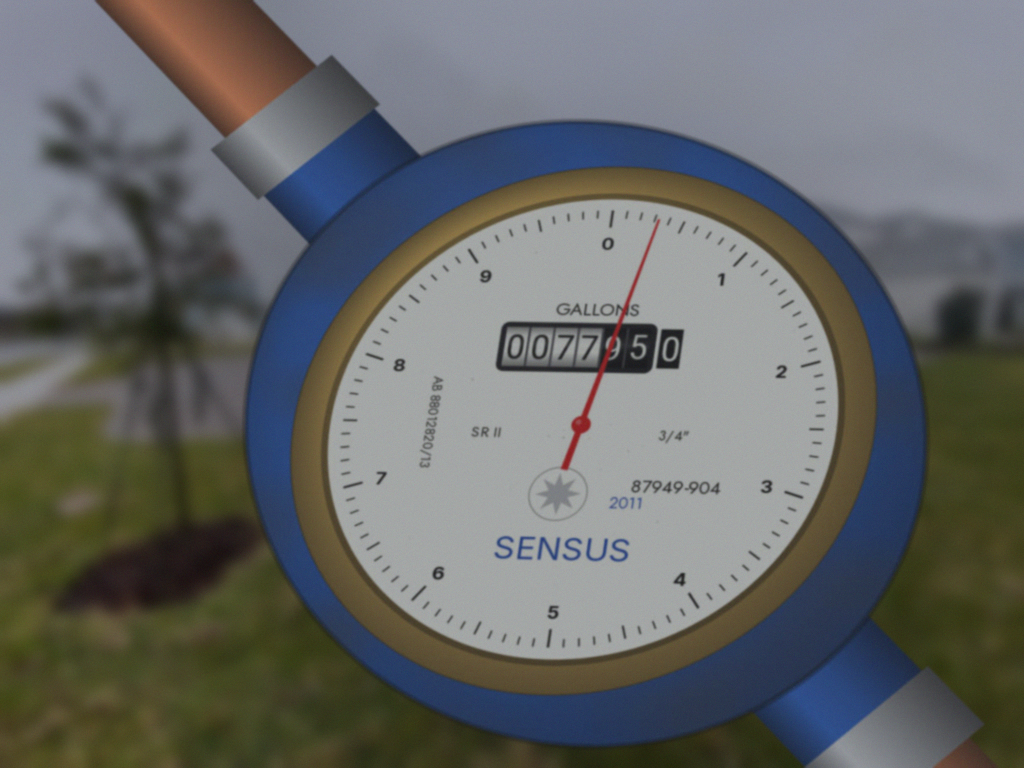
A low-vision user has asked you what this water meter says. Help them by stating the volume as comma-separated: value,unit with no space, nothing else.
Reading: 77950.3,gal
